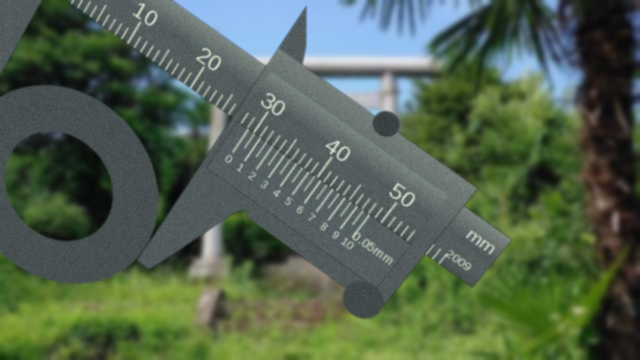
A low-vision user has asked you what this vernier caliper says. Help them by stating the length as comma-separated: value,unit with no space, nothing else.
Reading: 29.2,mm
